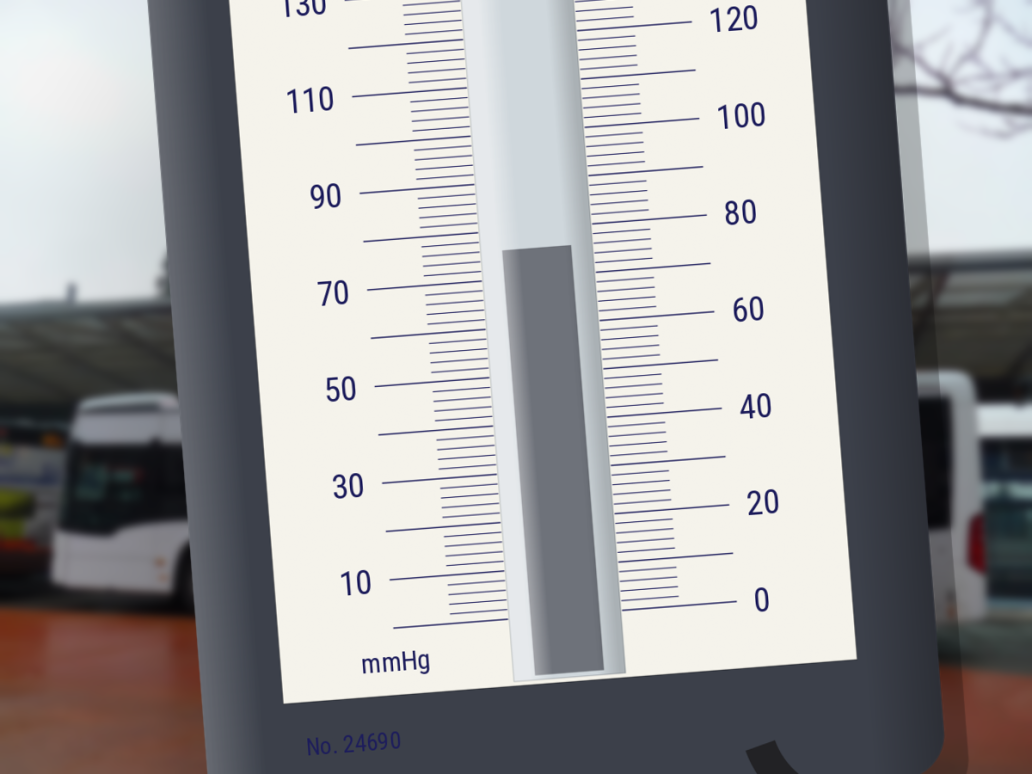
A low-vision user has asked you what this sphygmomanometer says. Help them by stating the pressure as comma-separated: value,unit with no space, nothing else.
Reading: 76,mmHg
